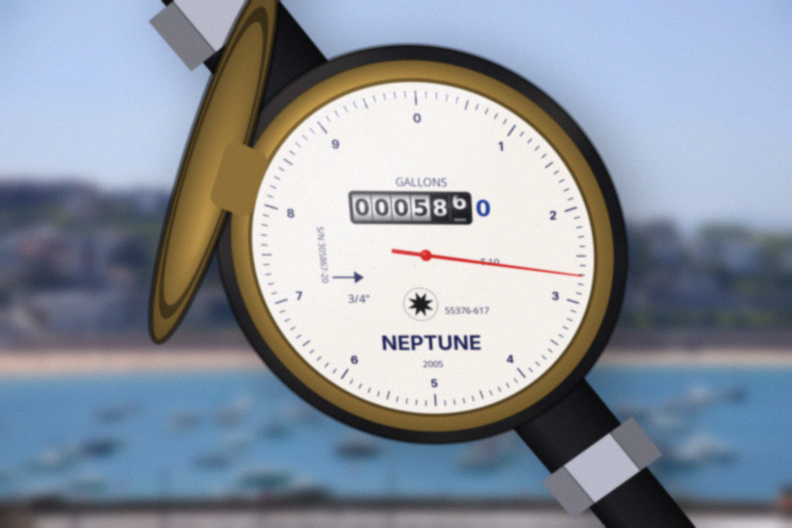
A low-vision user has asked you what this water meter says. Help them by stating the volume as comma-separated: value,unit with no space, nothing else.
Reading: 5862.7,gal
